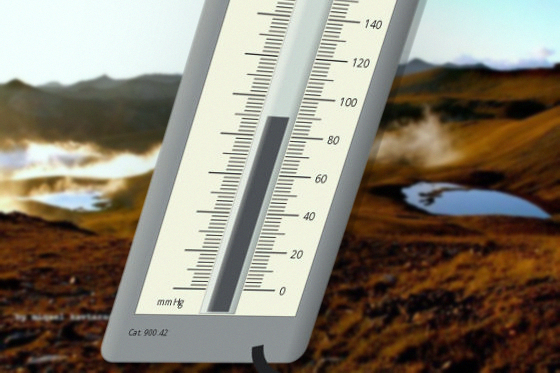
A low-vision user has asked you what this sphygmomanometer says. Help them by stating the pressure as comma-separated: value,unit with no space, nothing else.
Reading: 90,mmHg
